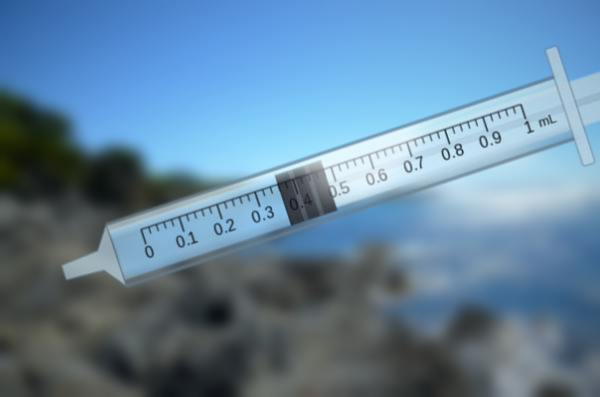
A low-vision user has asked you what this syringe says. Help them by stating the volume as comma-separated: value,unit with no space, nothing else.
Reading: 0.36,mL
